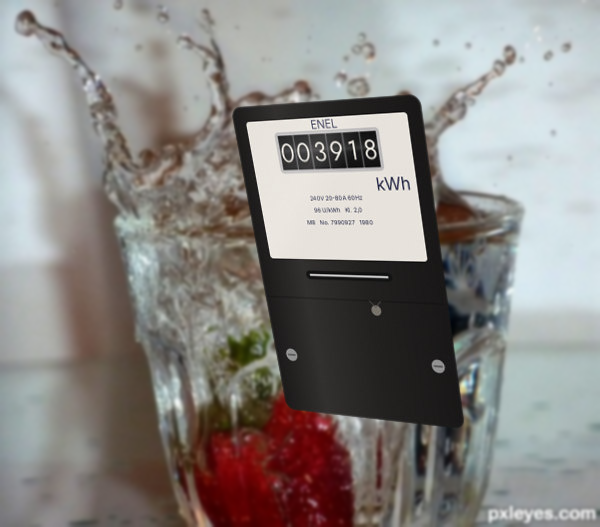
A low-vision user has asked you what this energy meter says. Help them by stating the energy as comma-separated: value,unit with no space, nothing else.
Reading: 3918,kWh
